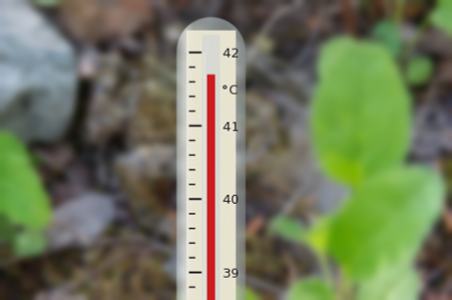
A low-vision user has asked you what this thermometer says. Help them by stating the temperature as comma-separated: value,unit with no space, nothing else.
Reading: 41.7,°C
